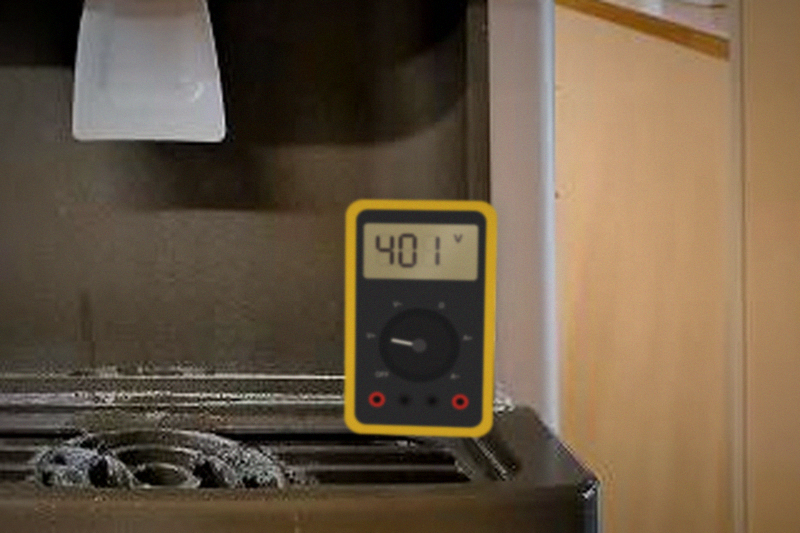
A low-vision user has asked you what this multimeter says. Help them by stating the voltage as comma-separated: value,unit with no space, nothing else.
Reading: 401,V
